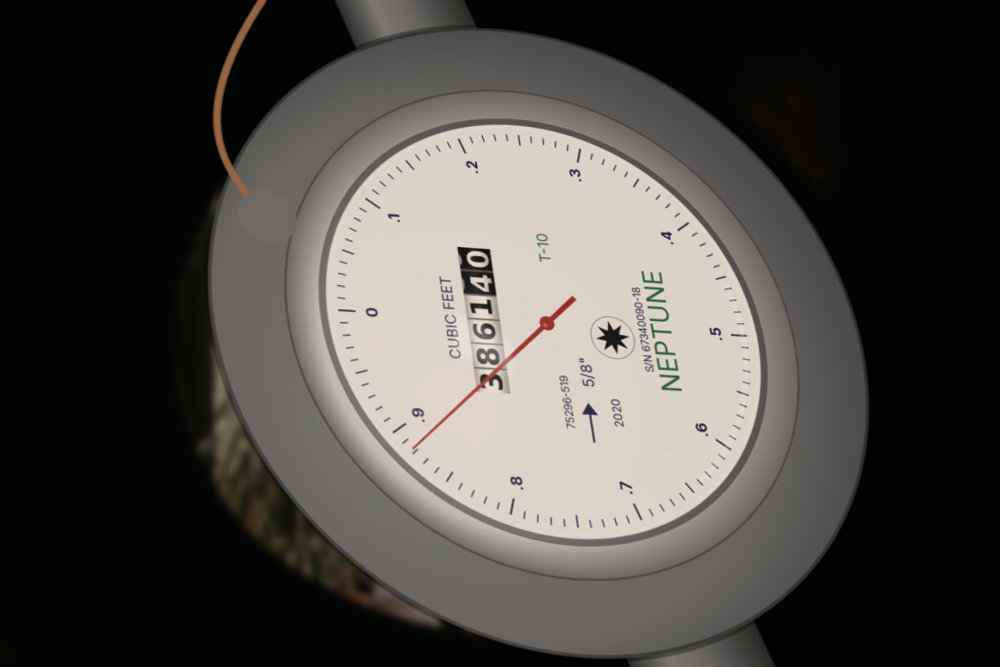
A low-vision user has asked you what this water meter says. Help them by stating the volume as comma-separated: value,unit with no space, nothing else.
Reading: 386139.88,ft³
